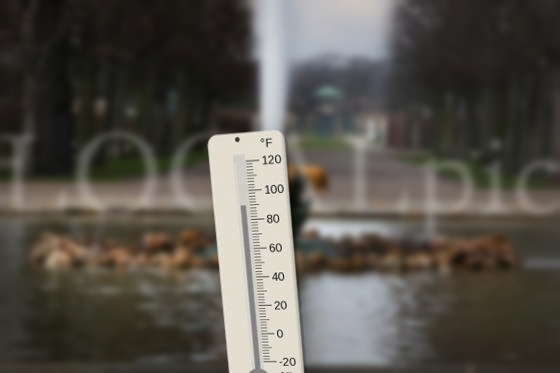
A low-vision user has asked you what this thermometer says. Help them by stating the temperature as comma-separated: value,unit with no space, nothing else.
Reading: 90,°F
